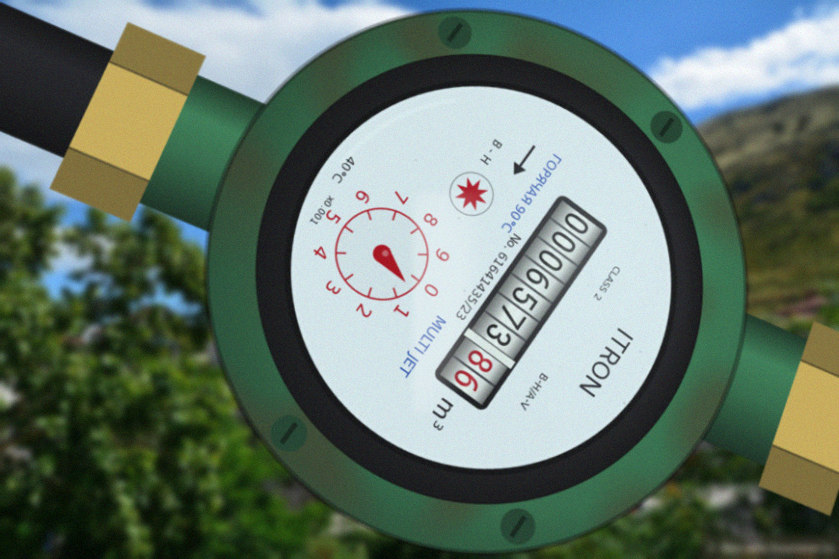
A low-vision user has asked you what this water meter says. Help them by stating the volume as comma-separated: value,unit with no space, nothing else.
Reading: 6573.860,m³
